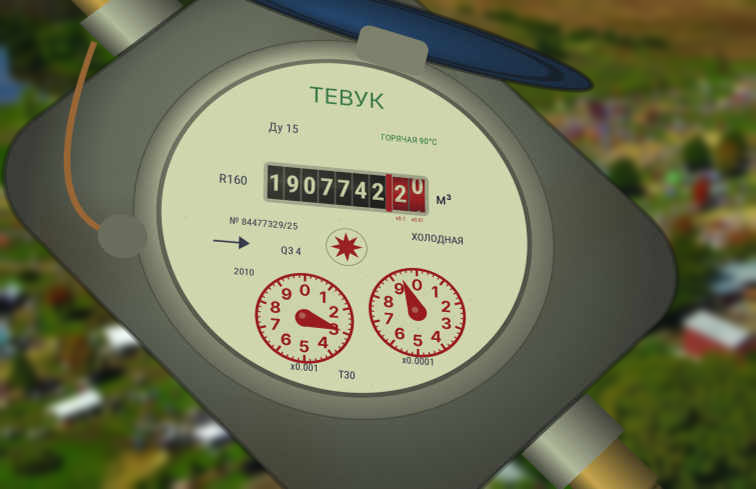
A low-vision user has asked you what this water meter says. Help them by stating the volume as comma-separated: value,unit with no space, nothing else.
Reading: 1907742.2029,m³
